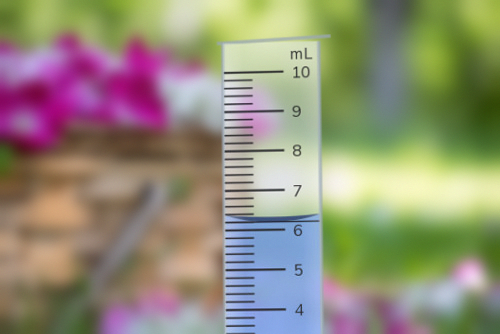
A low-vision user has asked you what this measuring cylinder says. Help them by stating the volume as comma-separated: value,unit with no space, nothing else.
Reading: 6.2,mL
